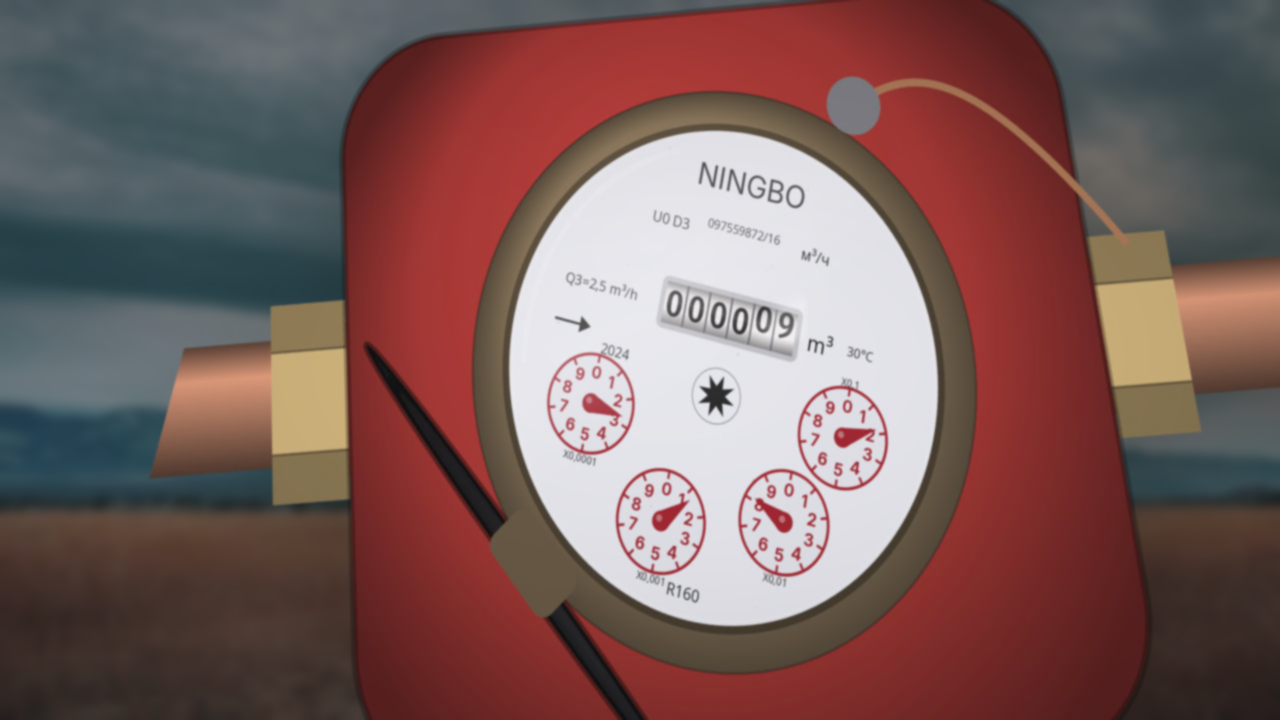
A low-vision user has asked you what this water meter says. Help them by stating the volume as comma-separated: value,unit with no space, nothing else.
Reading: 9.1812,m³
